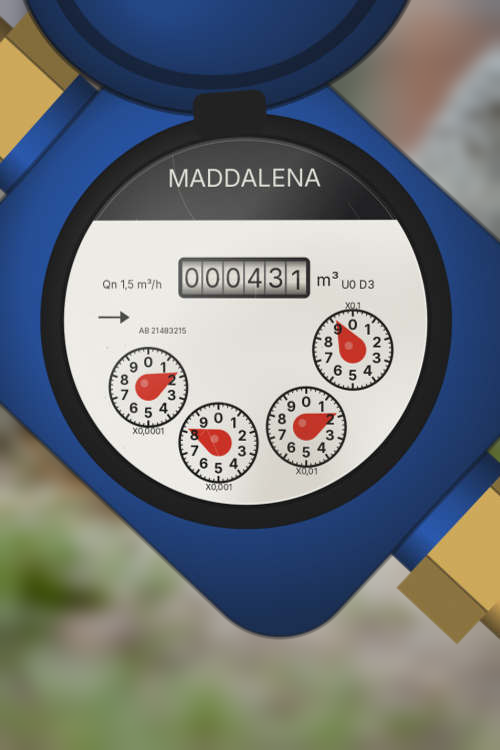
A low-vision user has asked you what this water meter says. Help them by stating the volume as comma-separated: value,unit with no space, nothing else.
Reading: 430.9181,m³
